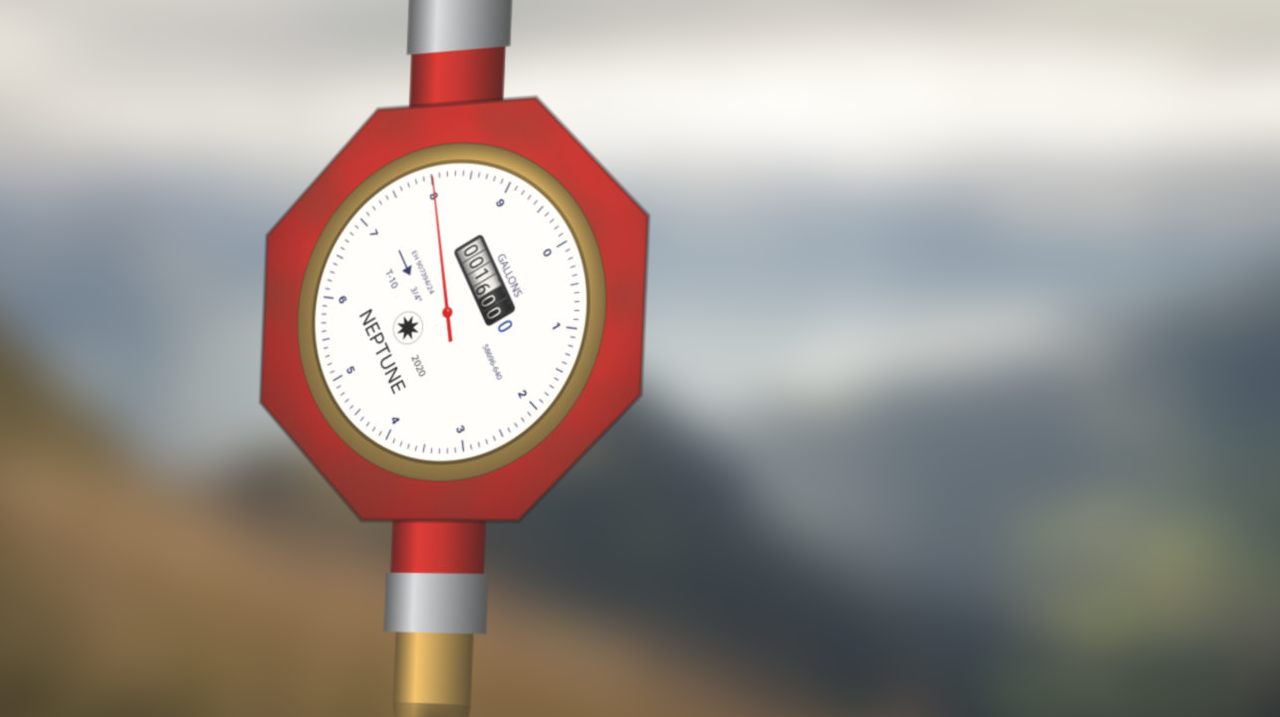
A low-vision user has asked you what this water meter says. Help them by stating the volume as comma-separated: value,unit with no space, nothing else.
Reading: 15998.0,gal
